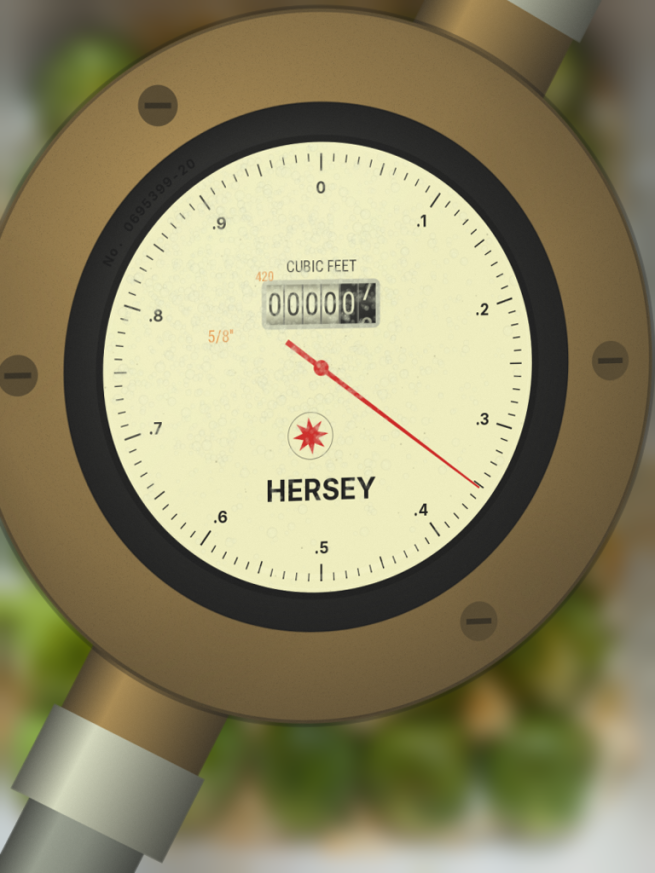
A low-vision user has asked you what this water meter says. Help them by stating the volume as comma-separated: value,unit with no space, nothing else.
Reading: 7.35,ft³
